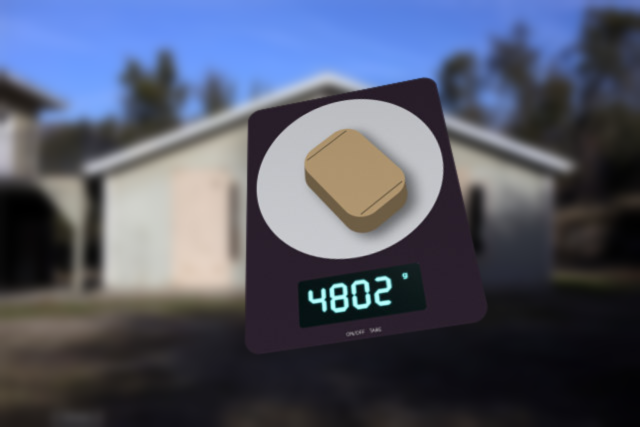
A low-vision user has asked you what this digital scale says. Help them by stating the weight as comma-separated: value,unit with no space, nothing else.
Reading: 4802,g
